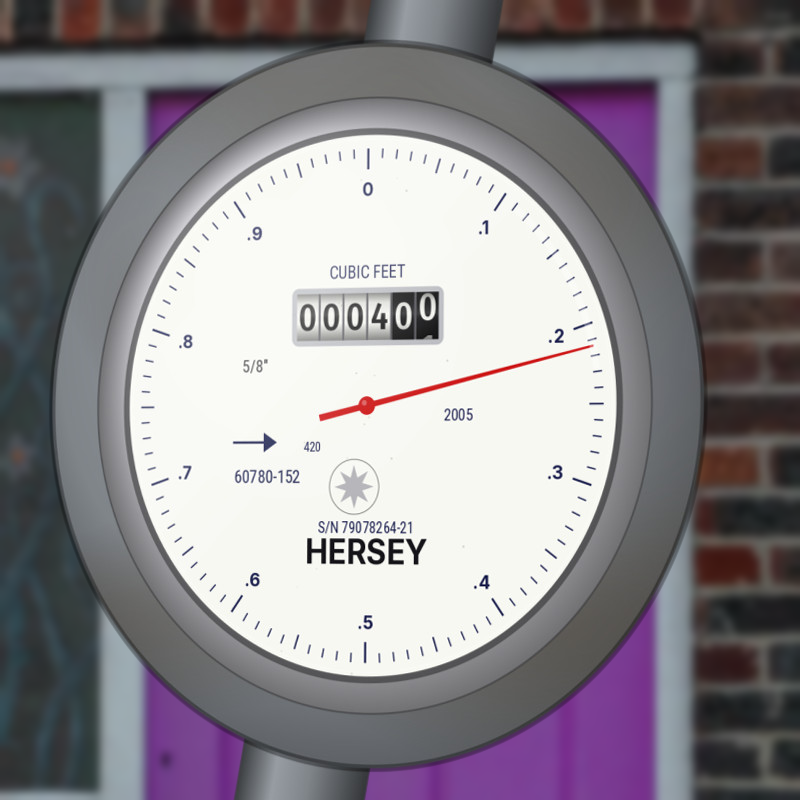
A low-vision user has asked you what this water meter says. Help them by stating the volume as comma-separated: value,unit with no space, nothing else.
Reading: 400.21,ft³
